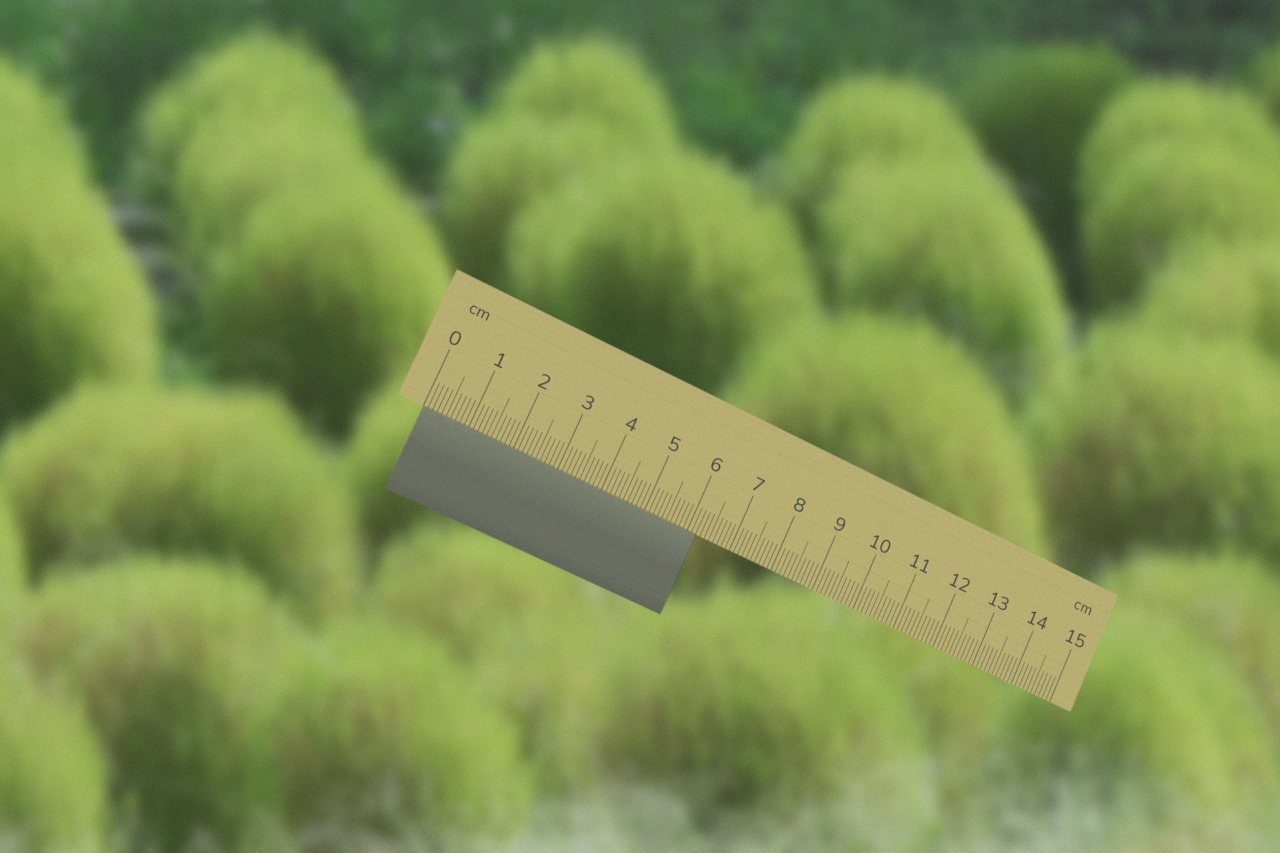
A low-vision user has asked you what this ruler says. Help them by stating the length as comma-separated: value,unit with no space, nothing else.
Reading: 6.2,cm
